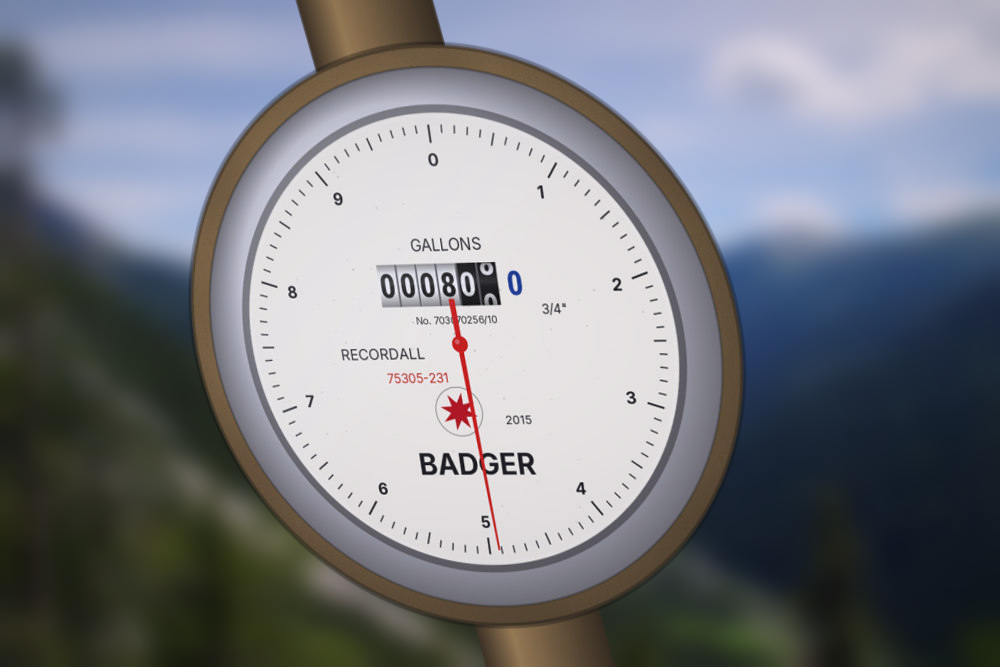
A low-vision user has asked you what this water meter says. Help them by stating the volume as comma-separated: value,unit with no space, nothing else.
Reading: 8084.9,gal
